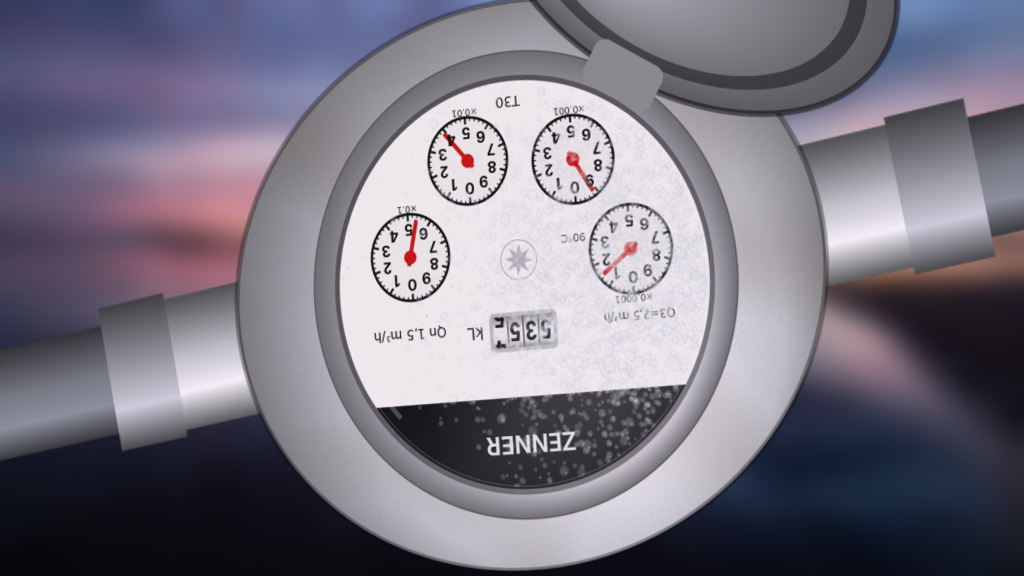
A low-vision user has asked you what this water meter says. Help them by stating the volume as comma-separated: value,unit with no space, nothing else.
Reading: 5354.5391,kL
